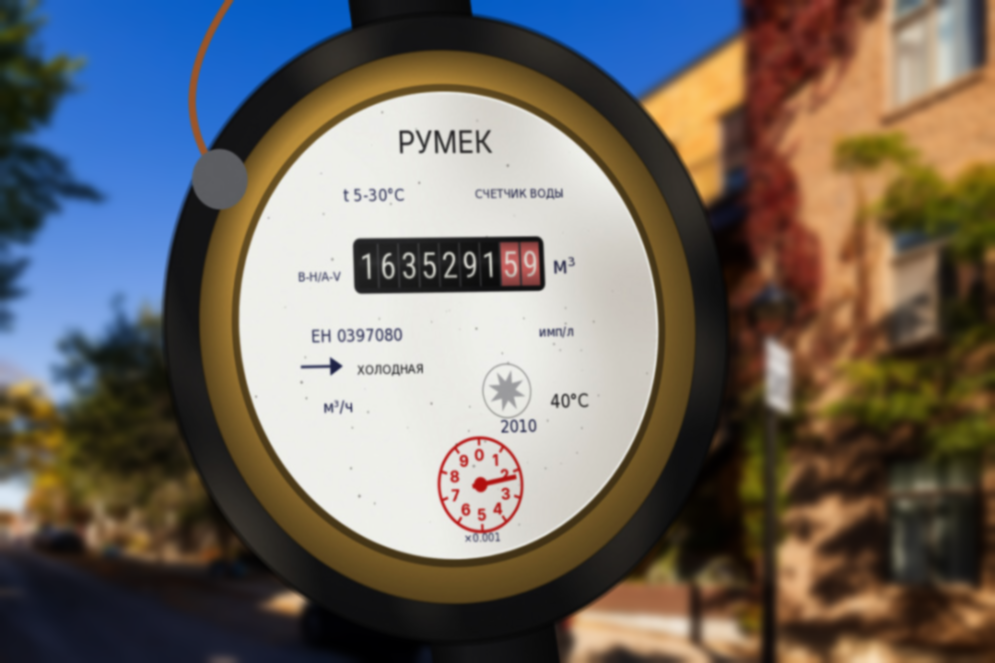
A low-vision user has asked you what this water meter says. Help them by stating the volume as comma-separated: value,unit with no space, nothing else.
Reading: 1635291.592,m³
